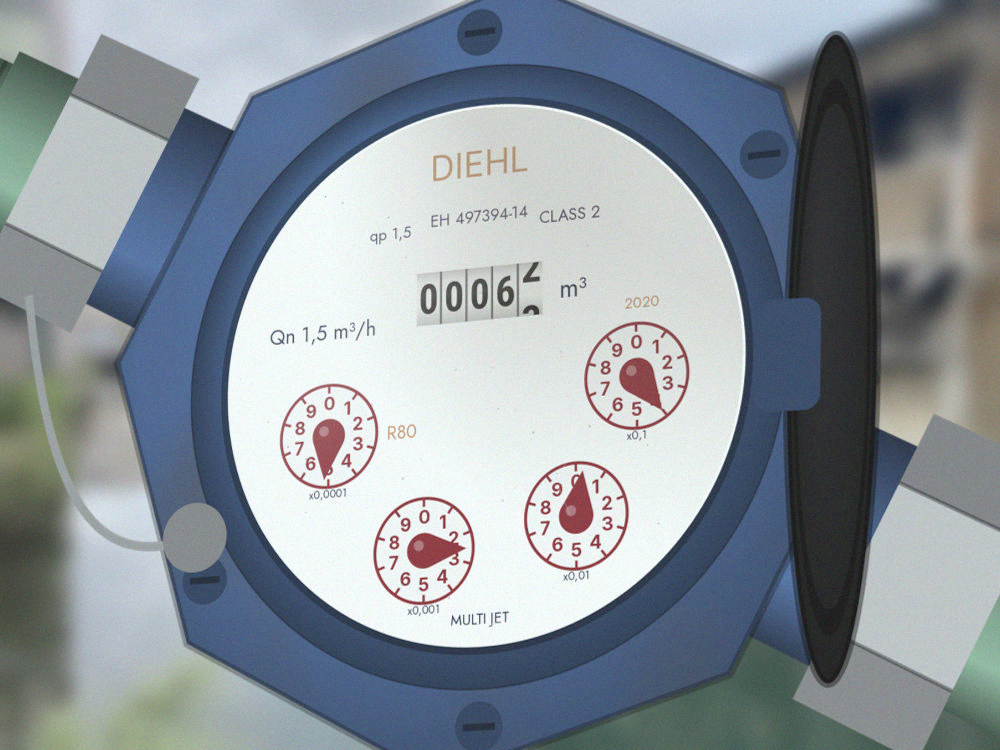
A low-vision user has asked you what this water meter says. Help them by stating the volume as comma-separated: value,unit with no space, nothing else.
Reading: 62.4025,m³
